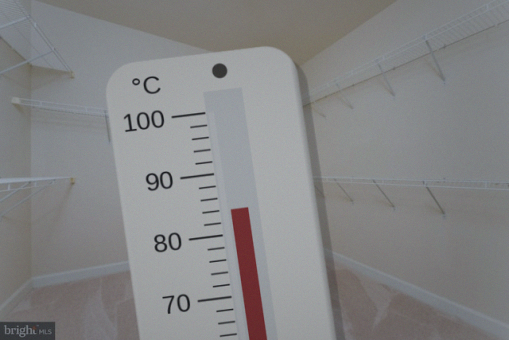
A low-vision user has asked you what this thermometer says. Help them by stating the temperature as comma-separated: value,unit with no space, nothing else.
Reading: 84,°C
